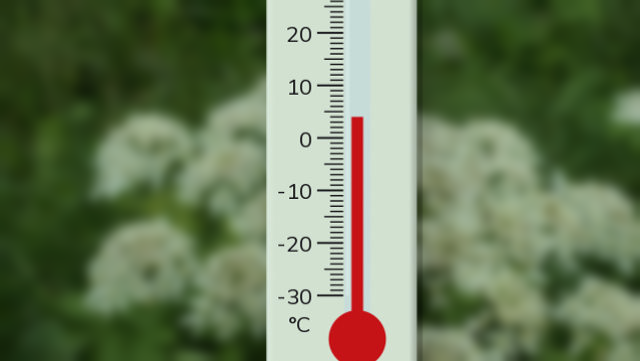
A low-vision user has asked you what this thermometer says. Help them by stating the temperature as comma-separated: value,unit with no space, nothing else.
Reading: 4,°C
